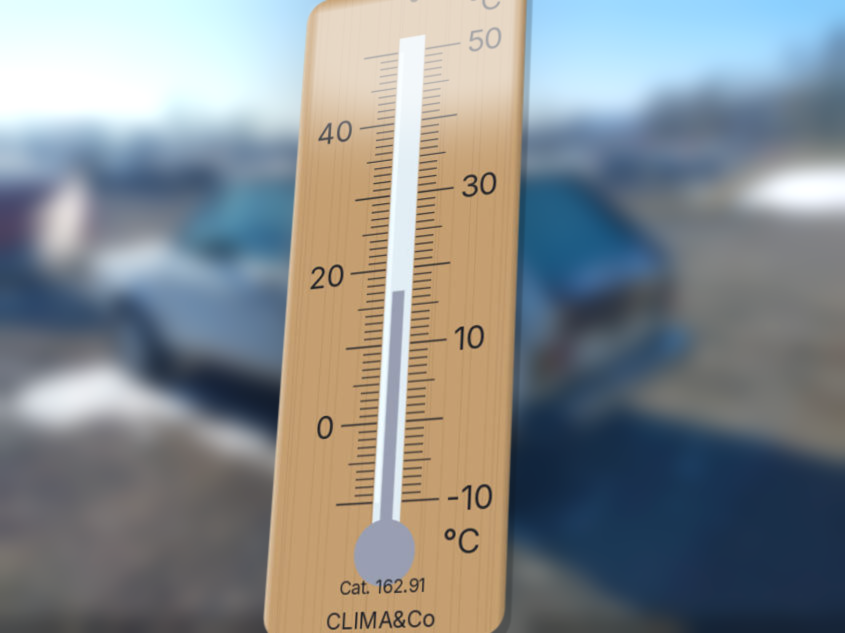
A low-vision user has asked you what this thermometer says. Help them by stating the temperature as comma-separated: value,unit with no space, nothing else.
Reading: 17,°C
